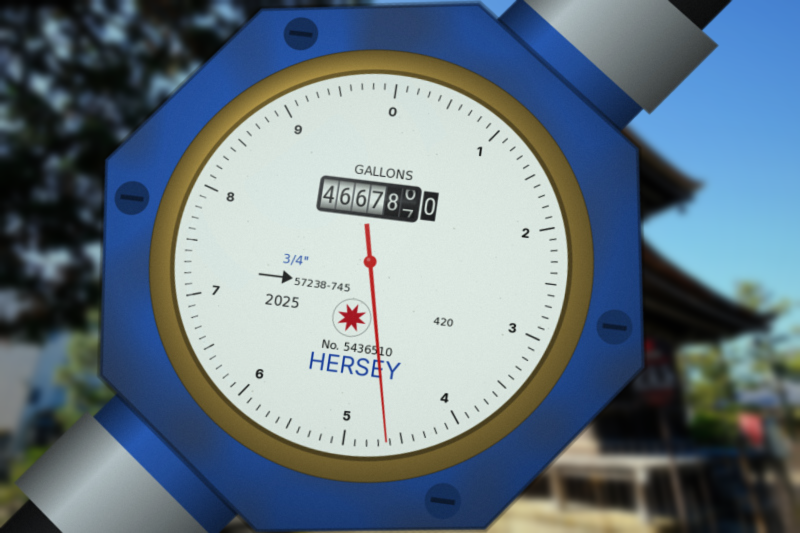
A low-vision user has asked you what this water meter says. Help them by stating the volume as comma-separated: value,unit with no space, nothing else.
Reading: 4667864.6,gal
